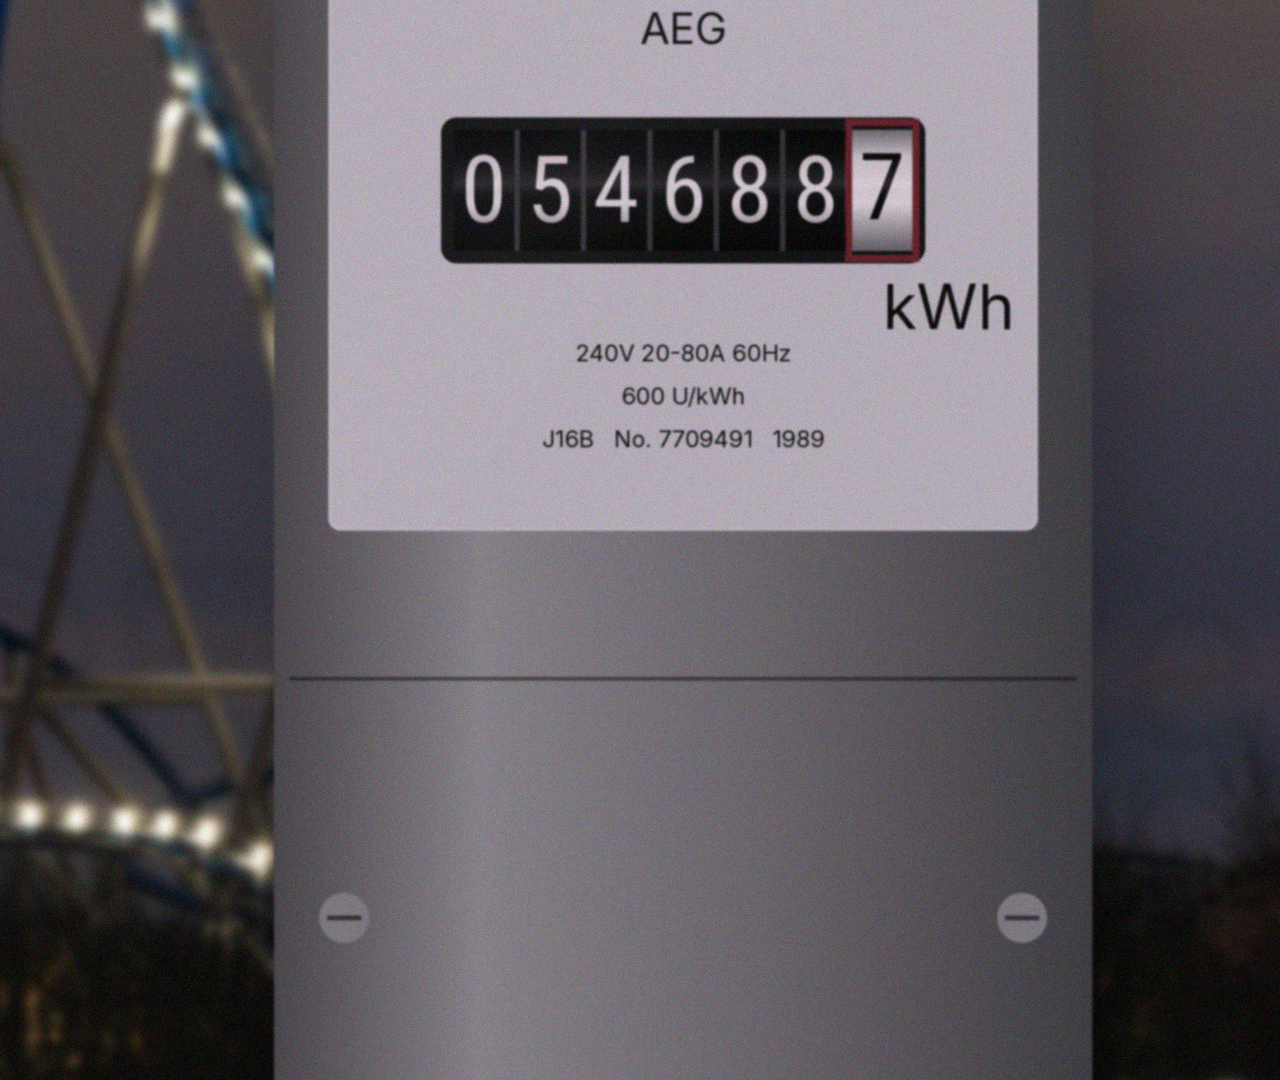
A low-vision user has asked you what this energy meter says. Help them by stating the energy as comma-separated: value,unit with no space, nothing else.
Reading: 54688.7,kWh
